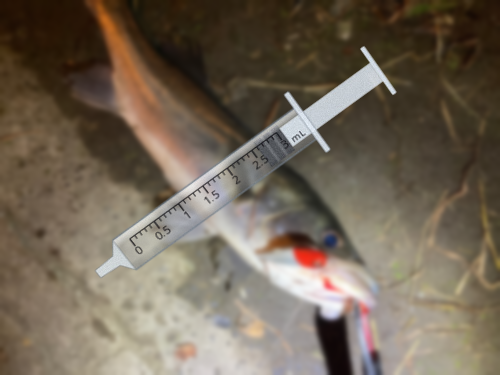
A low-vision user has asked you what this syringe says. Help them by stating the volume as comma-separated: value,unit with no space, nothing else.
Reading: 2.6,mL
